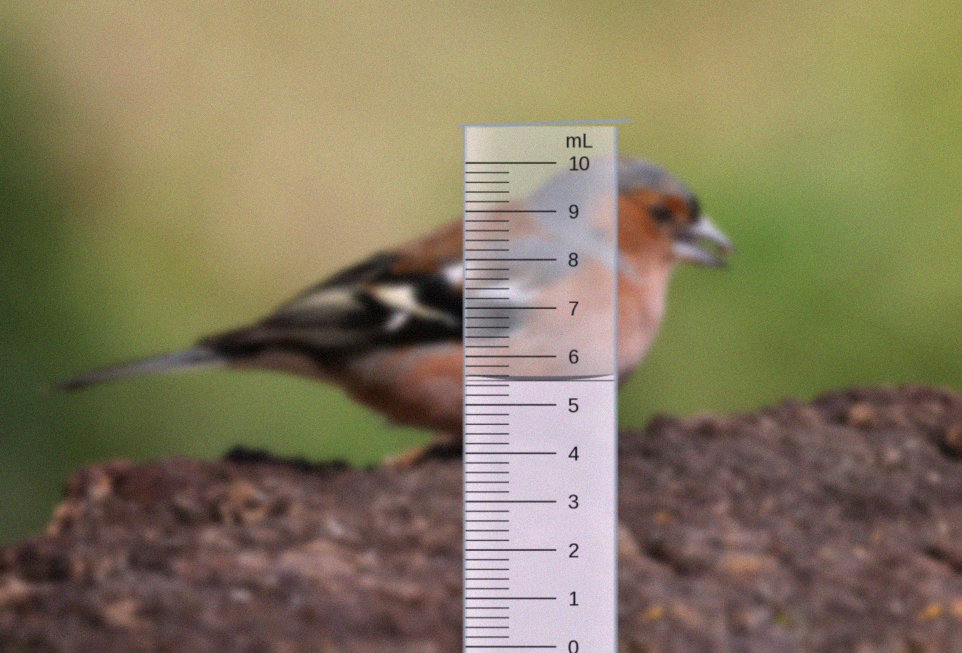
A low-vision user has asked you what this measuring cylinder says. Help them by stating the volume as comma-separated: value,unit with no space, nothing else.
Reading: 5.5,mL
